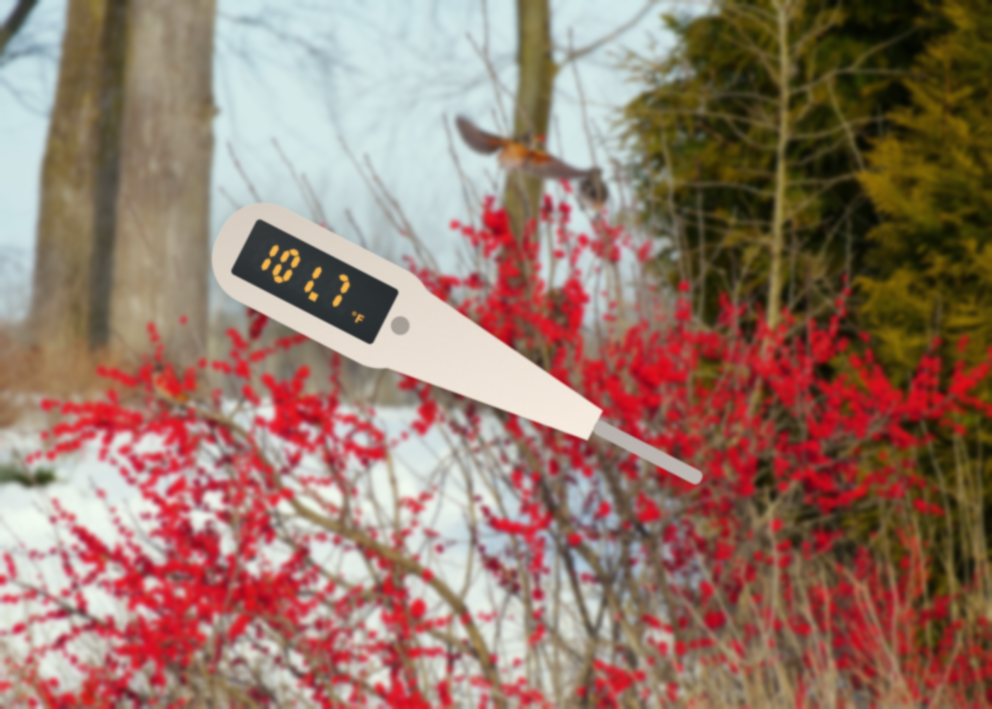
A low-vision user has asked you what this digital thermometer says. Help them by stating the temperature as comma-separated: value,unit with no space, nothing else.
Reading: 101.7,°F
